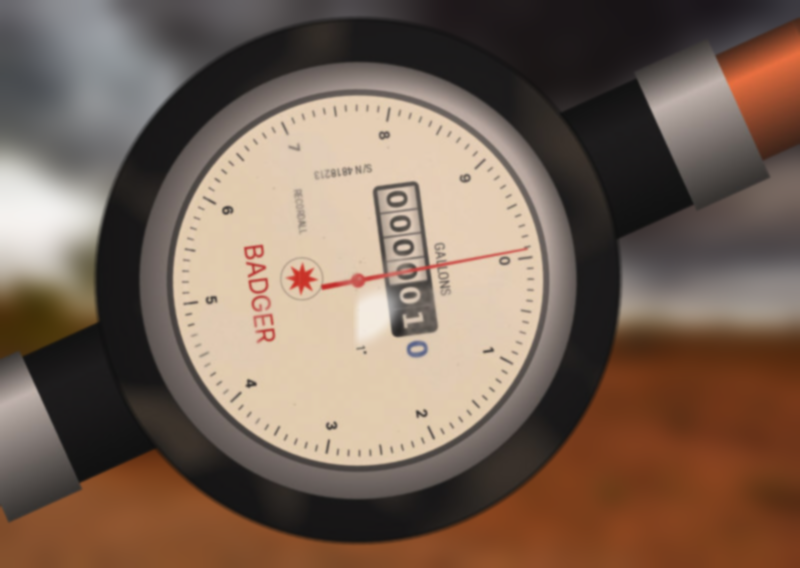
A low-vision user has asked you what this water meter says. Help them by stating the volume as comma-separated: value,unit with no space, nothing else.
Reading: 9.9,gal
